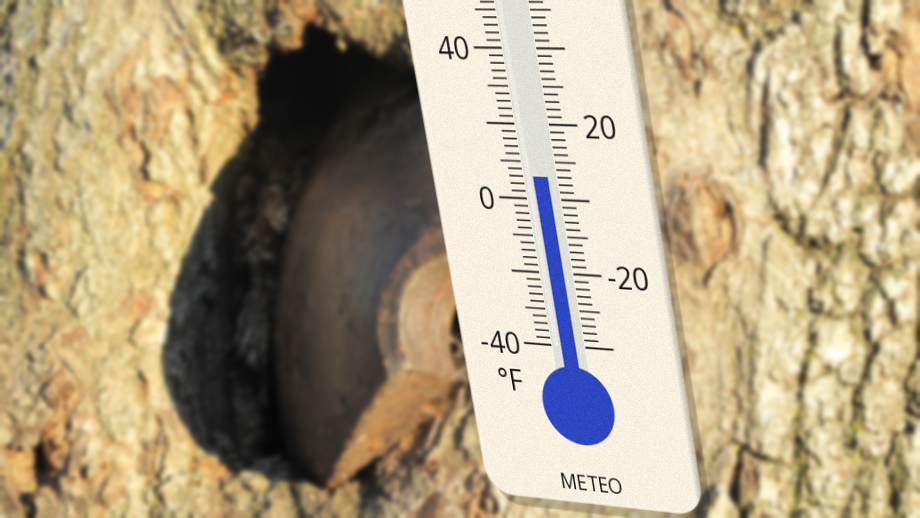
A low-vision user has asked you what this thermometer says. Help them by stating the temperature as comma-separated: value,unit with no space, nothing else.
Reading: 6,°F
